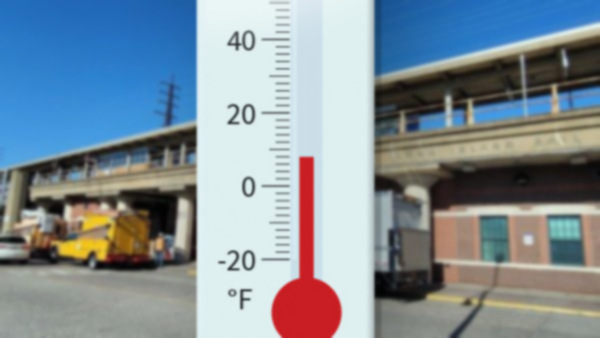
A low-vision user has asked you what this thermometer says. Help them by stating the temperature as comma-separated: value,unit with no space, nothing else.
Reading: 8,°F
